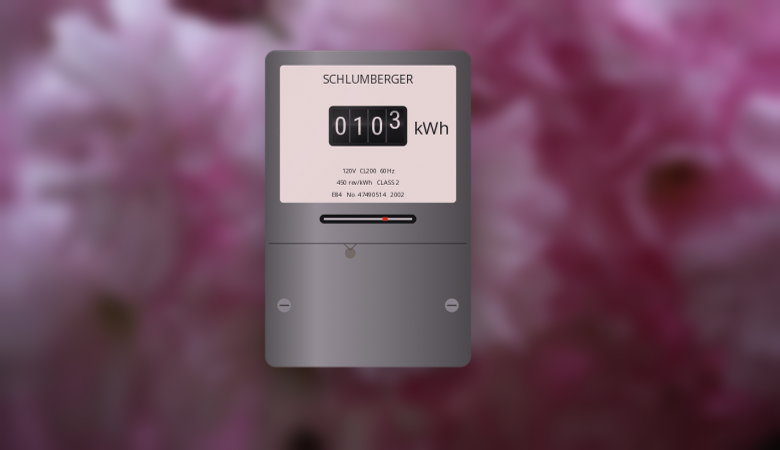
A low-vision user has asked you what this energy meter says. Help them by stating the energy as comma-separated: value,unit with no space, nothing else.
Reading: 103,kWh
